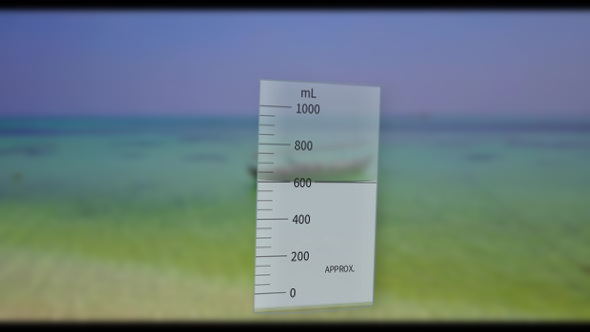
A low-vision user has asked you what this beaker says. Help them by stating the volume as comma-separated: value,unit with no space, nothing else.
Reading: 600,mL
